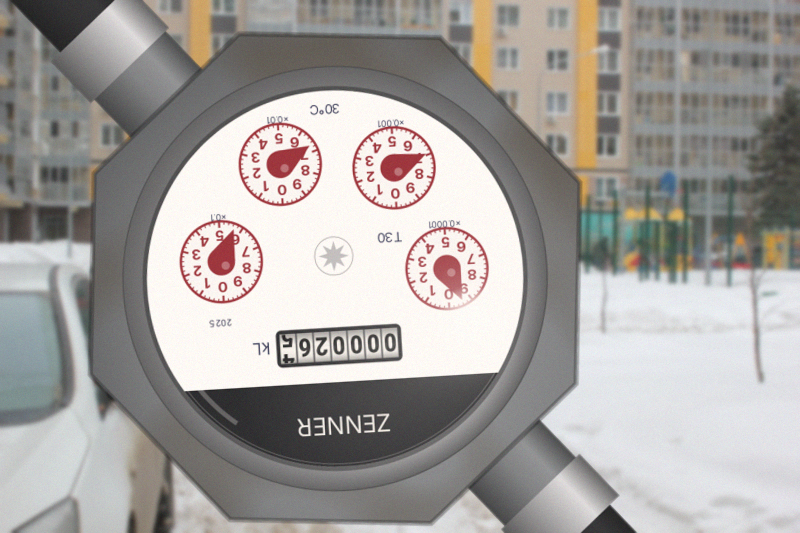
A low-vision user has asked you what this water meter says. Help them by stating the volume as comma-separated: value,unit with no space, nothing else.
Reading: 264.5669,kL
